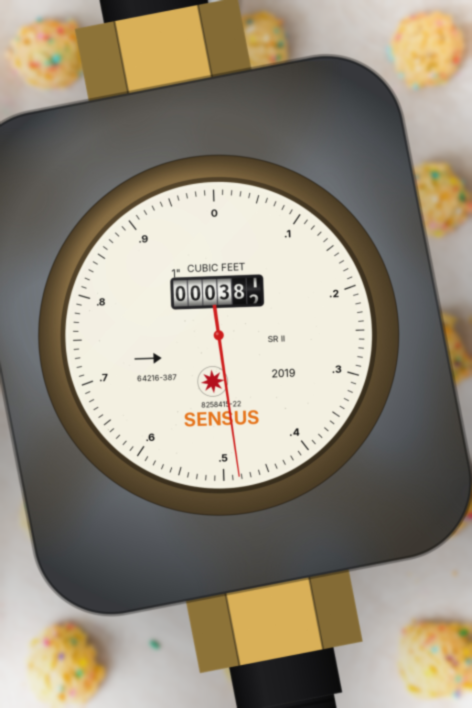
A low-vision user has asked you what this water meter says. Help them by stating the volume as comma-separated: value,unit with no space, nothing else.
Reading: 381.48,ft³
